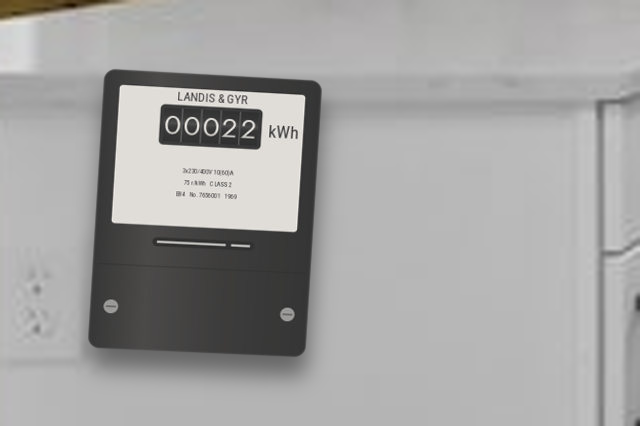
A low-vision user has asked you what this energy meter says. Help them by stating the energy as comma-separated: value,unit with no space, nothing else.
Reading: 22,kWh
